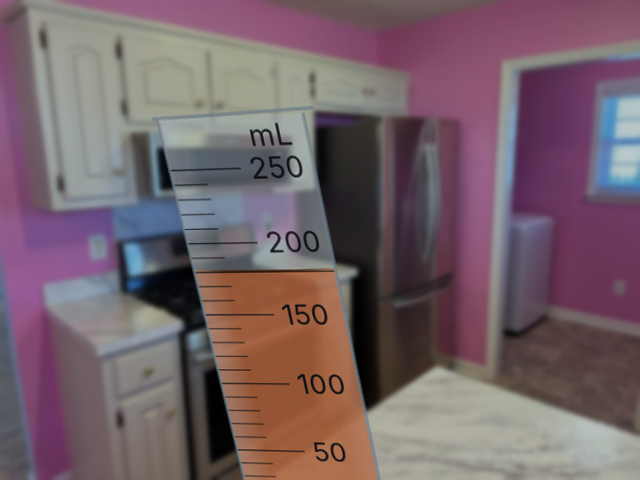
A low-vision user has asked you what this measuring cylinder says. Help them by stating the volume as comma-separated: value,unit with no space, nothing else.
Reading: 180,mL
